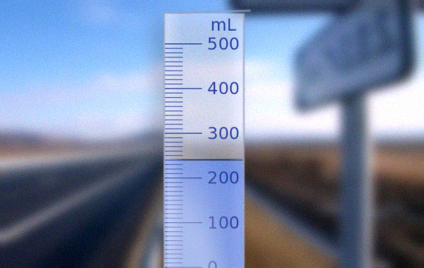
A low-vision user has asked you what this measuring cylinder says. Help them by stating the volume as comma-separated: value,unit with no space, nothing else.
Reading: 240,mL
